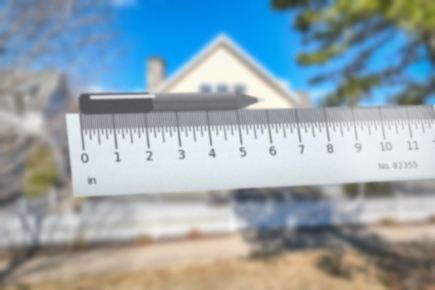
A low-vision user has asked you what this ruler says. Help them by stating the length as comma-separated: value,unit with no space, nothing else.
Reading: 6,in
